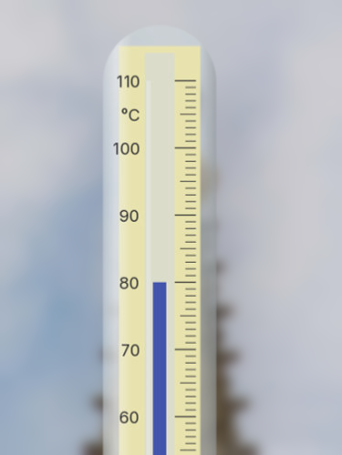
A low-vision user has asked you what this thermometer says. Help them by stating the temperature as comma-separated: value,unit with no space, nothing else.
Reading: 80,°C
